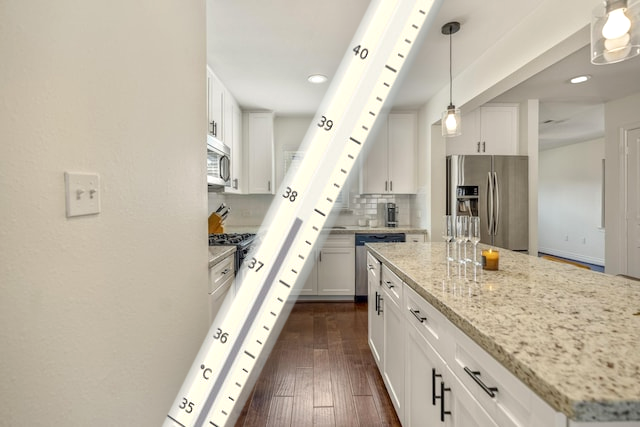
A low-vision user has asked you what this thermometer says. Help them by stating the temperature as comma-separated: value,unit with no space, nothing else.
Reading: 37.8,°C
